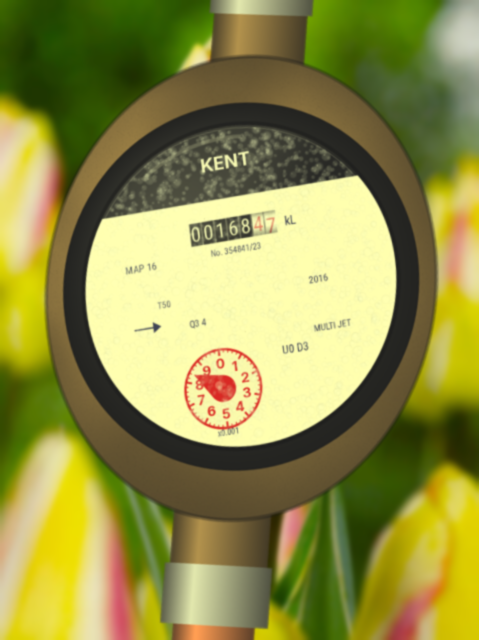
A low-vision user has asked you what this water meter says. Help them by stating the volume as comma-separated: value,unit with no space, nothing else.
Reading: 168.468,kL
